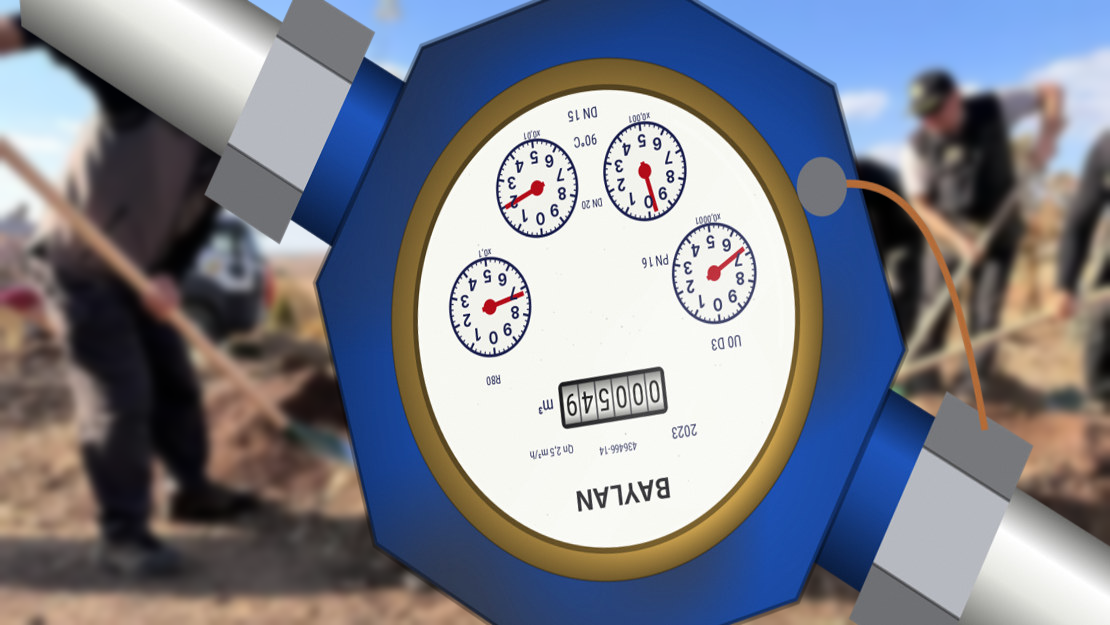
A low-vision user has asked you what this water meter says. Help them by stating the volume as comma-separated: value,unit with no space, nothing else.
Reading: 549.7196,m³
